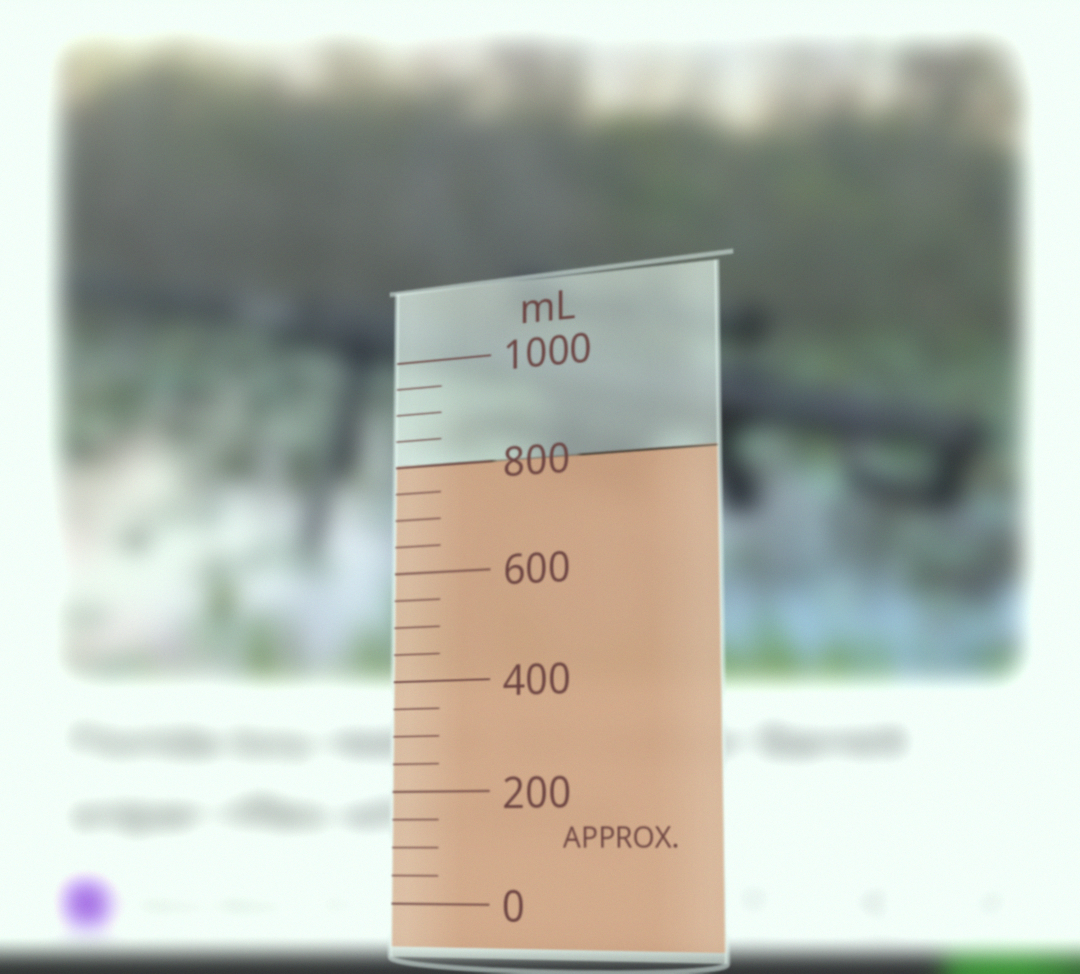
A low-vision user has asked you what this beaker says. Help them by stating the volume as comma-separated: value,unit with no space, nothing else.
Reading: 800,mL
